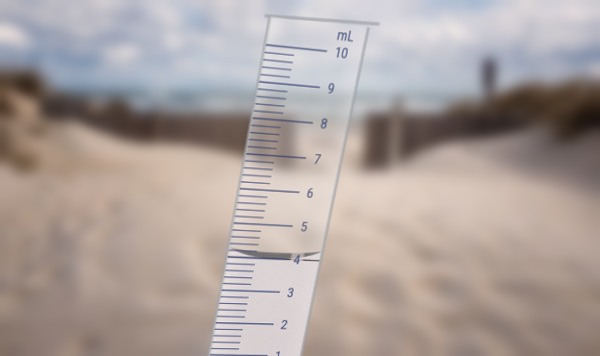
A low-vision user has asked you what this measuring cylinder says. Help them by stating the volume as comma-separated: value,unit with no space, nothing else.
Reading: 4,mL
